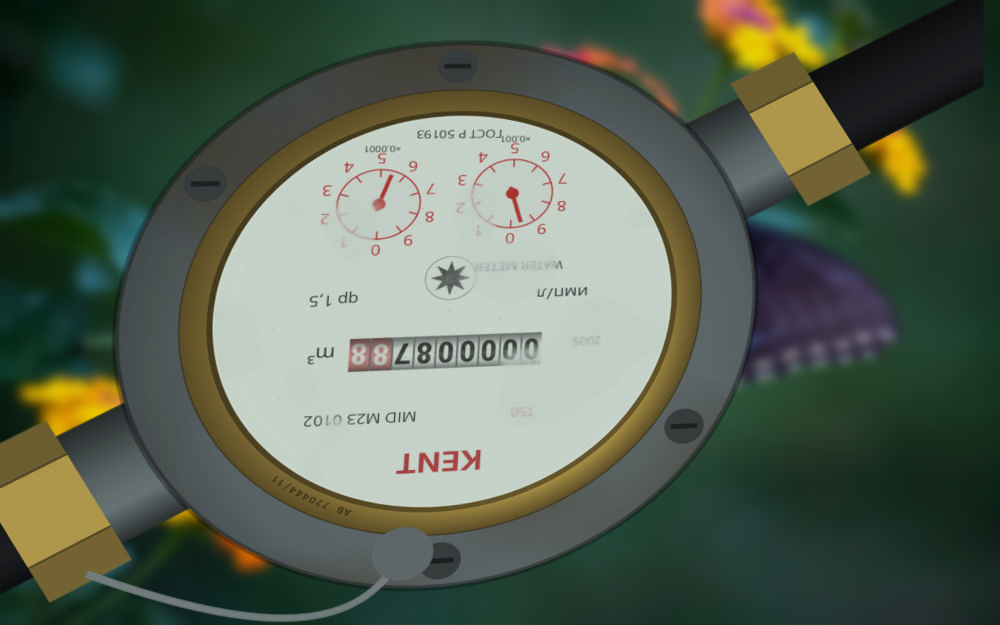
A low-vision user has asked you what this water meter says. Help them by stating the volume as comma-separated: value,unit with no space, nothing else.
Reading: 87.8795,m³
